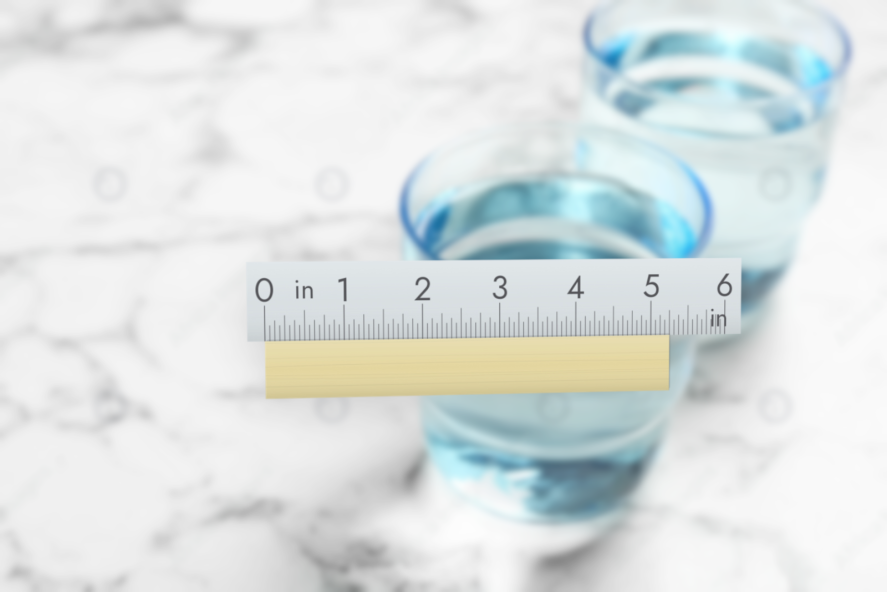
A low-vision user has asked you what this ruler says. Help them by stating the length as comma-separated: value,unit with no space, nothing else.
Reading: 5.25,in
